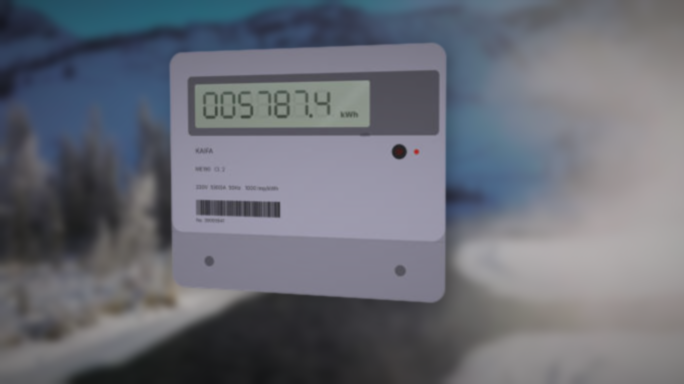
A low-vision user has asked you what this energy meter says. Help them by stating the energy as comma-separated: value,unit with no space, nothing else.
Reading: 5787.4,kWh
